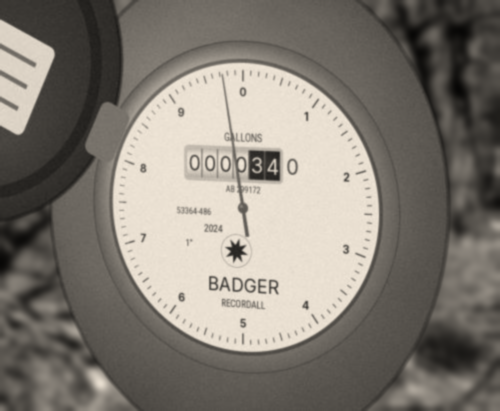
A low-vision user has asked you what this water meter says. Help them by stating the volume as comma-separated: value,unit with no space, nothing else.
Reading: 339.7,gal
